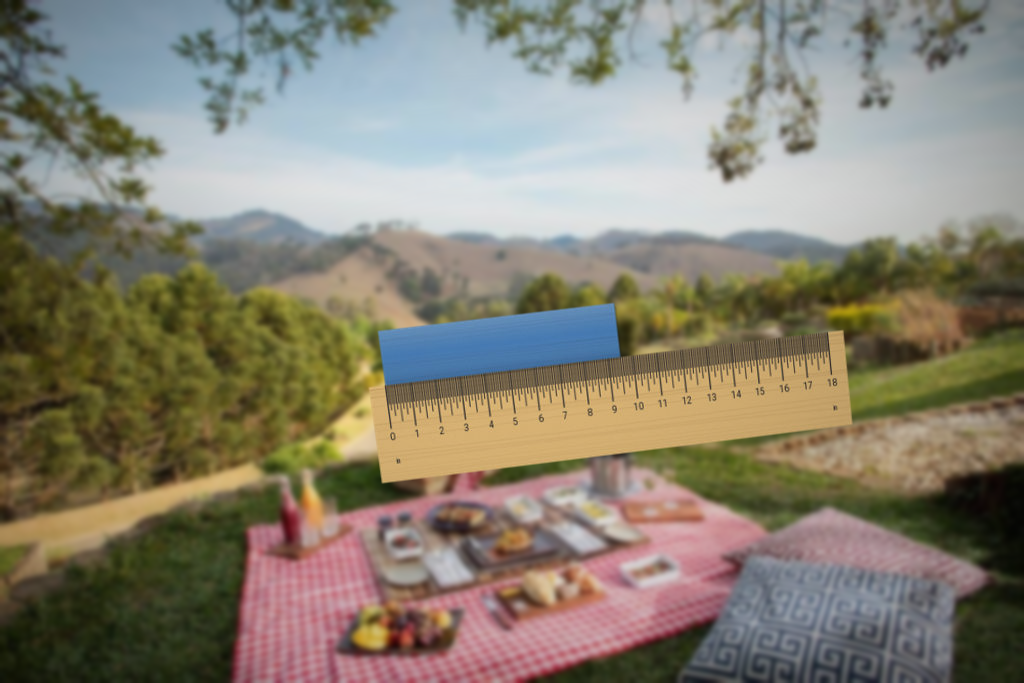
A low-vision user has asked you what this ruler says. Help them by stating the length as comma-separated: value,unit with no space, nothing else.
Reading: 9.5,in
